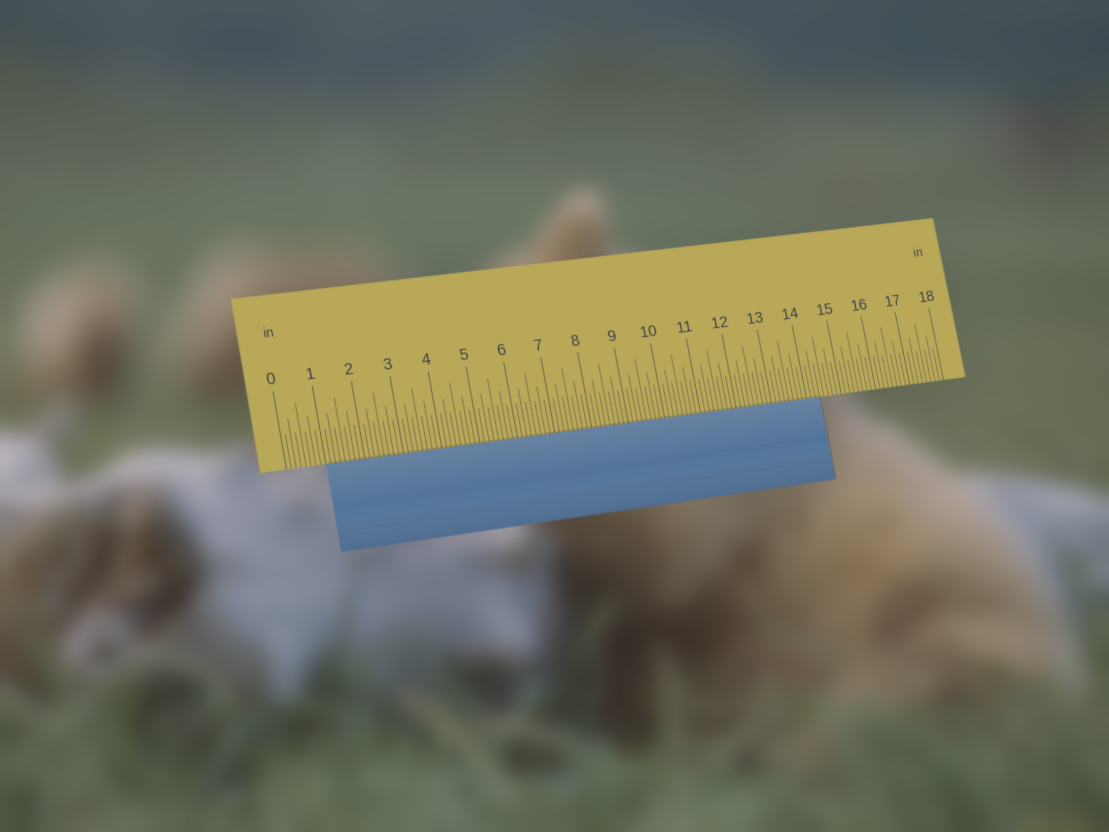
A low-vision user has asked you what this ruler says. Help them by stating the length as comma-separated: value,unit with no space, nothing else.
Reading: 13.375,in
